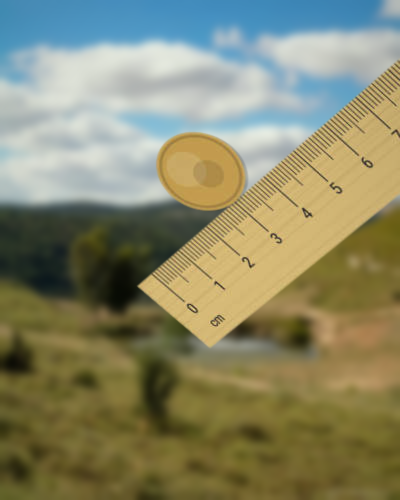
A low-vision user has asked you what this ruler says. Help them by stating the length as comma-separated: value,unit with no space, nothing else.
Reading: 2,cm
